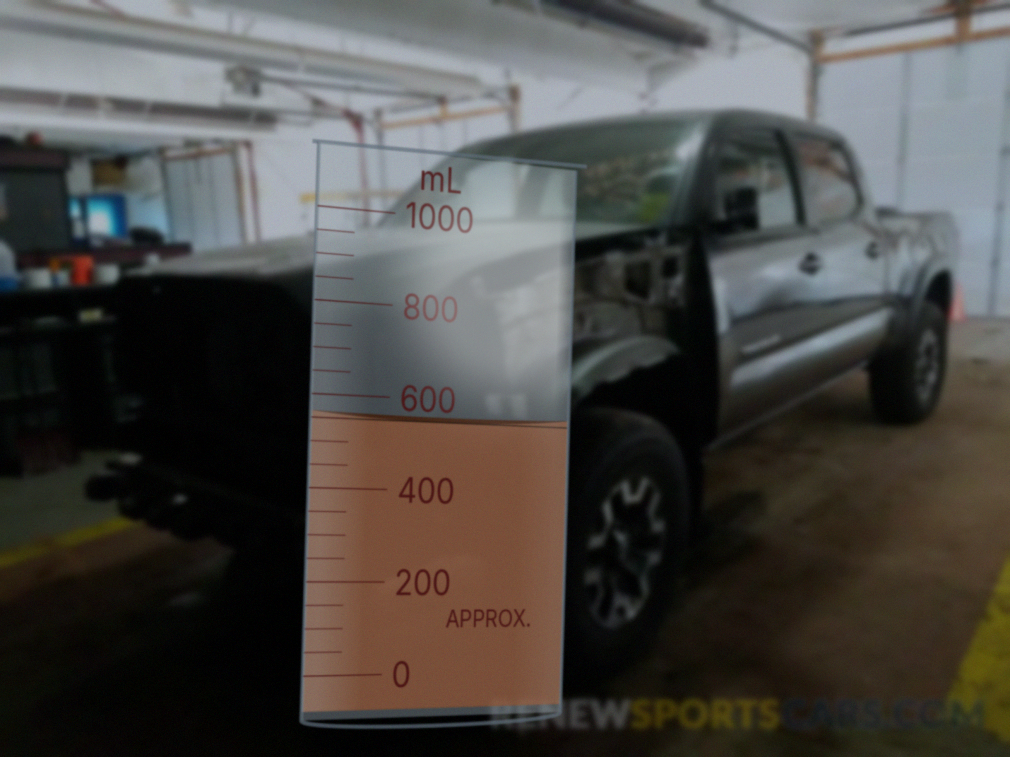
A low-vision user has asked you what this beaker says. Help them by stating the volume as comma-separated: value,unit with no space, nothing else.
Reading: 550,mL
